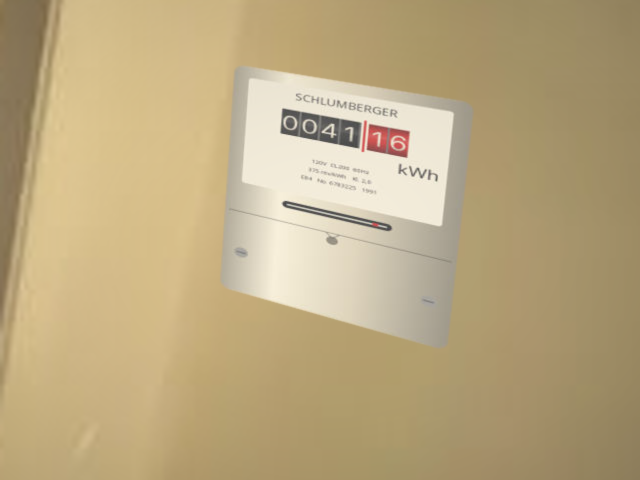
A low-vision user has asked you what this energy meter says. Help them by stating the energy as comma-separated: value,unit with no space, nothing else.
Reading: 41.16,kWh
